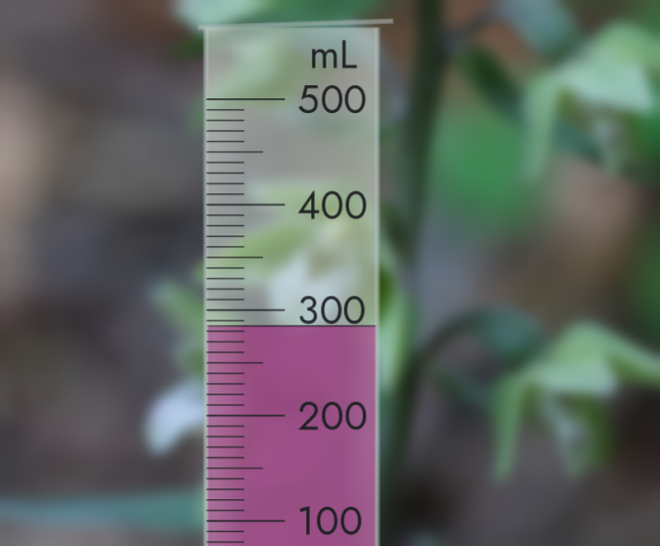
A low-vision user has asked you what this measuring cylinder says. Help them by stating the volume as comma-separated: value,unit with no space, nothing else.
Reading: 285,mL
